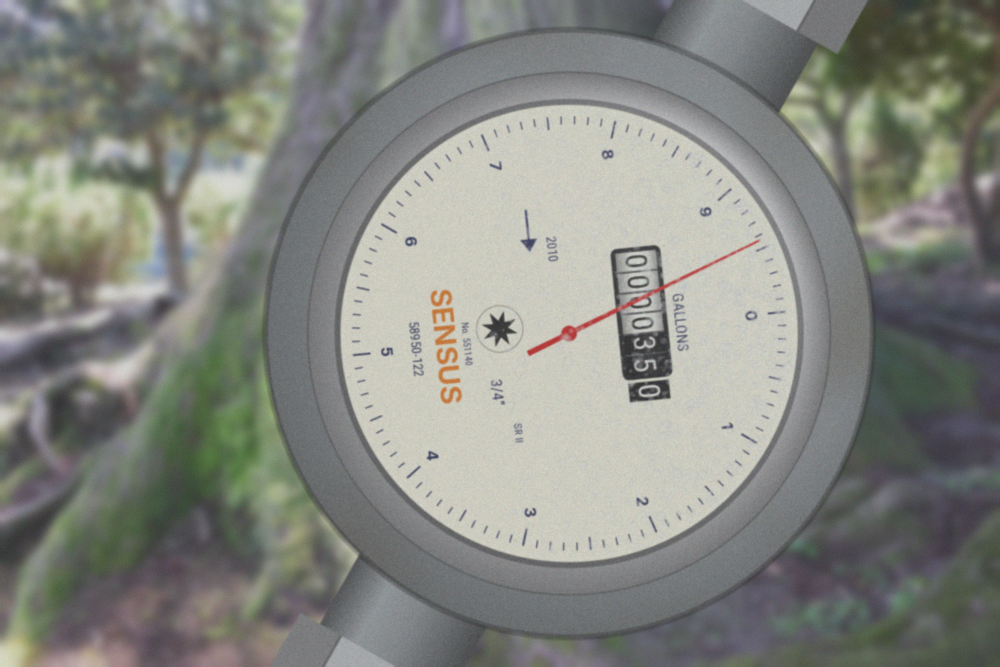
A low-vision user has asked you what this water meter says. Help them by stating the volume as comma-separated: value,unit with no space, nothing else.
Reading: 349.4,gal
